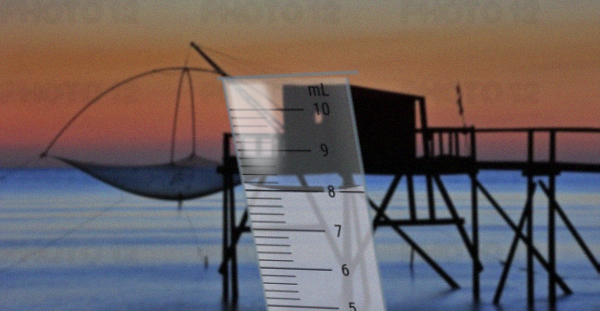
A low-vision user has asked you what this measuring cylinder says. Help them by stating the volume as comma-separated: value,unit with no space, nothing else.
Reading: 8,mL
